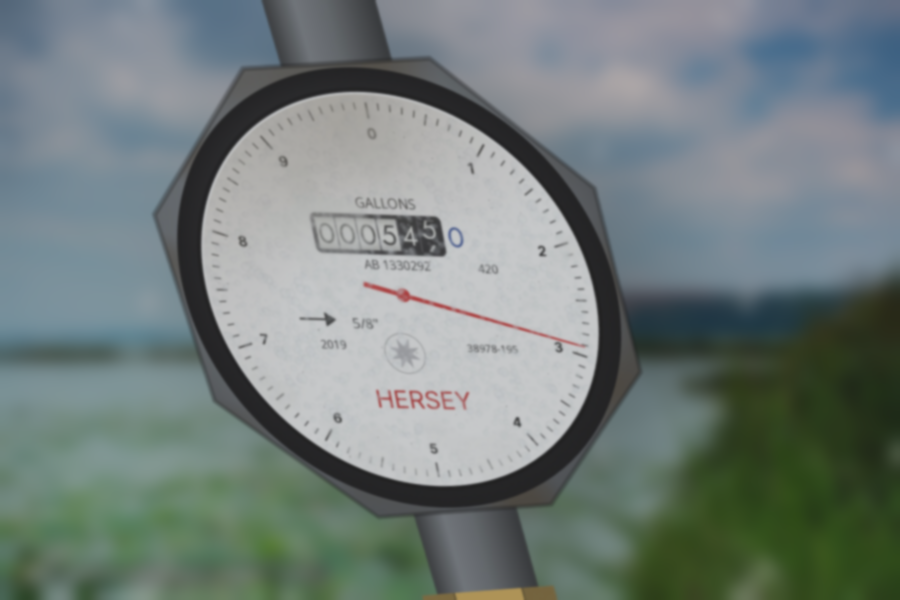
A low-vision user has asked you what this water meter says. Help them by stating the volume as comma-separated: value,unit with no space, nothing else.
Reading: 5452.9,gal
